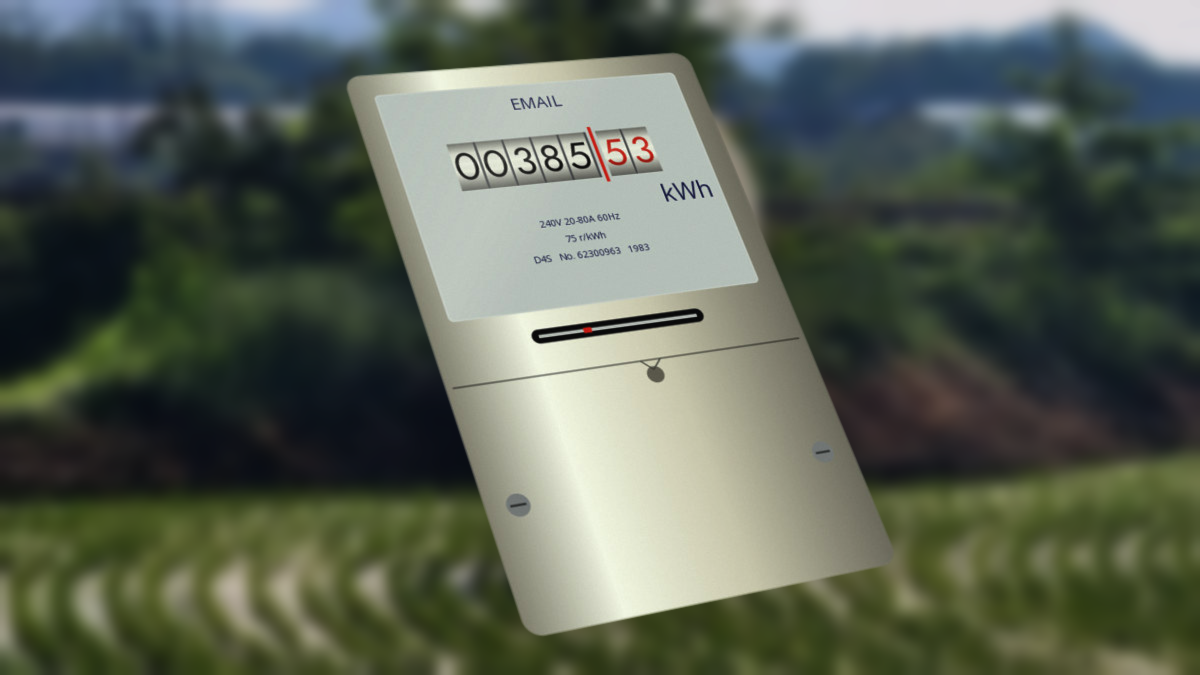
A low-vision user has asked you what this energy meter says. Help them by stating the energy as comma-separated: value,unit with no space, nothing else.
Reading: 385.53,kWh
